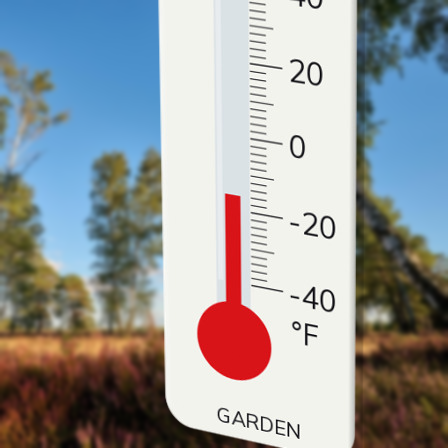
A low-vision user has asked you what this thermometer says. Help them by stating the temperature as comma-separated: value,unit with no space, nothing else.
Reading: -16,°F
